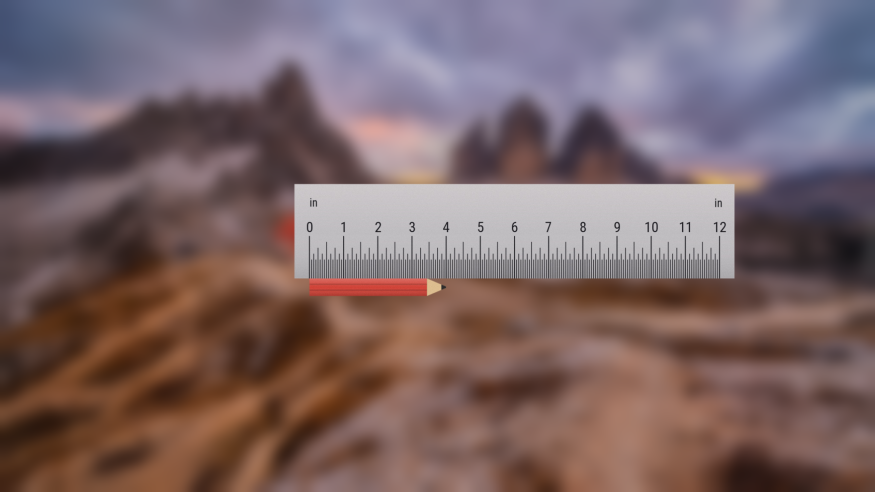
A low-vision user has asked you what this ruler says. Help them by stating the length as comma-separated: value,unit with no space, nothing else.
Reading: 4,in
